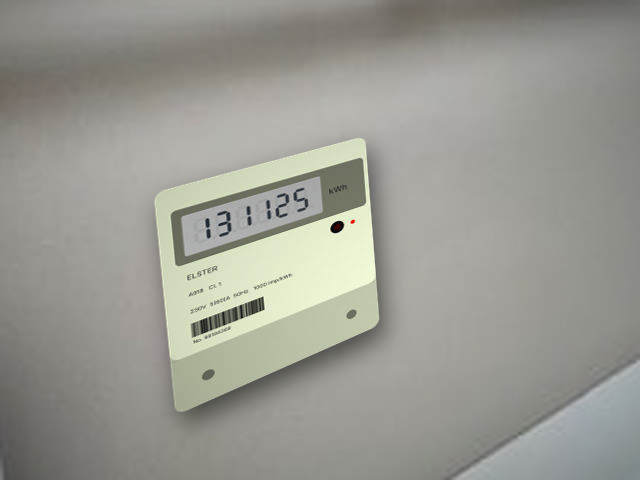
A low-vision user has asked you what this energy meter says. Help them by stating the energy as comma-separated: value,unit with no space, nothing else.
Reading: 131125,kWh
